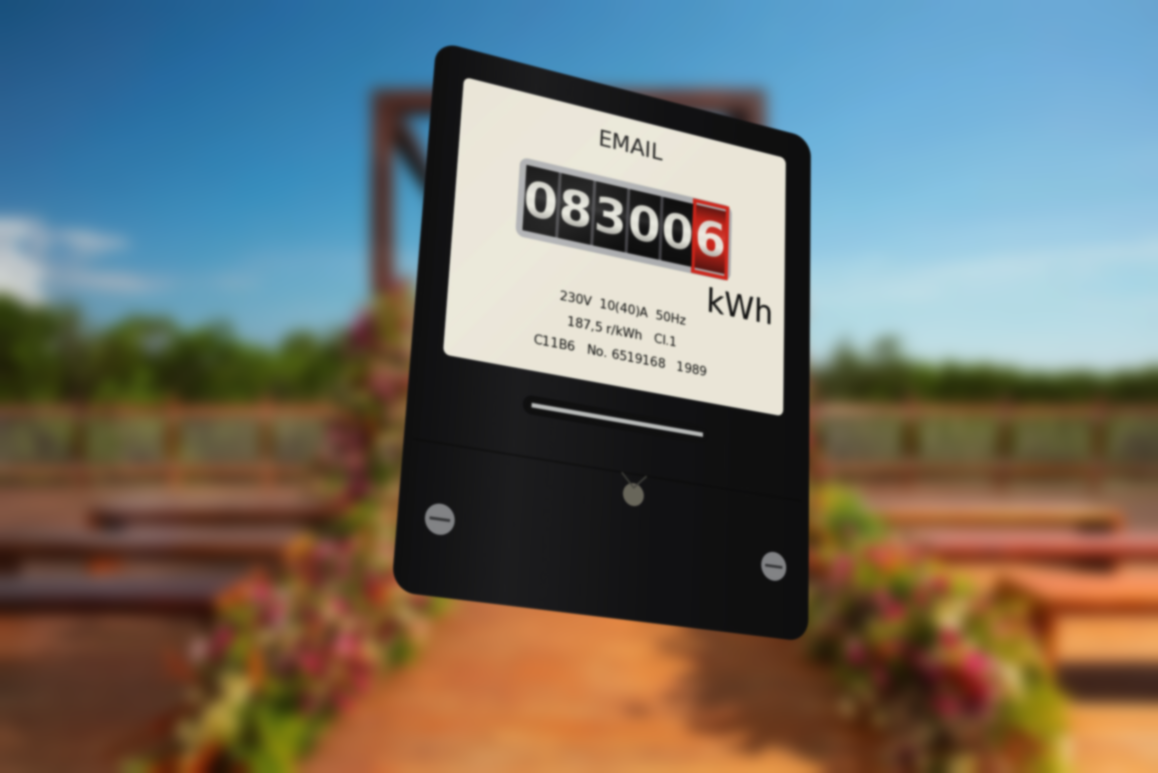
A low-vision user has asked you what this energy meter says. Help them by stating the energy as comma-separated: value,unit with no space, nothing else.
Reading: 8300.6,kWh
